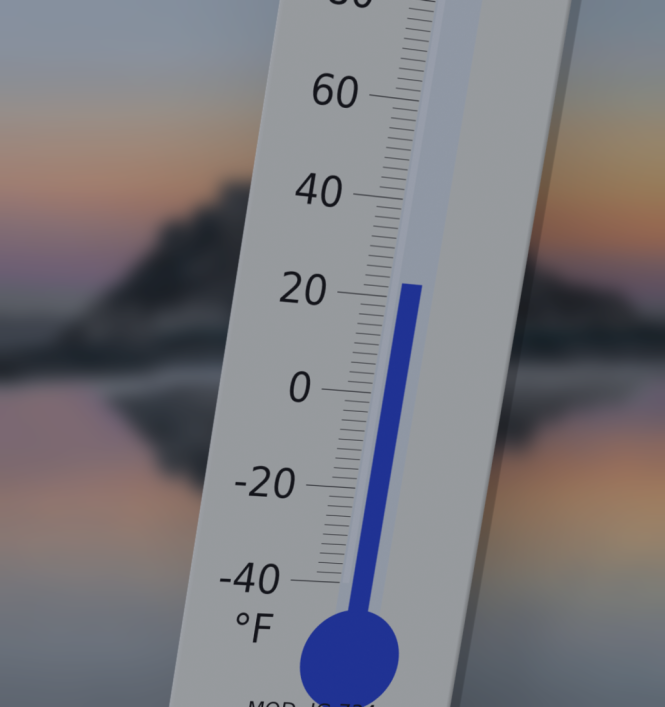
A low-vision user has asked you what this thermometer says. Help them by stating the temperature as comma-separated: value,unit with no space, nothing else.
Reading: 23,°F
